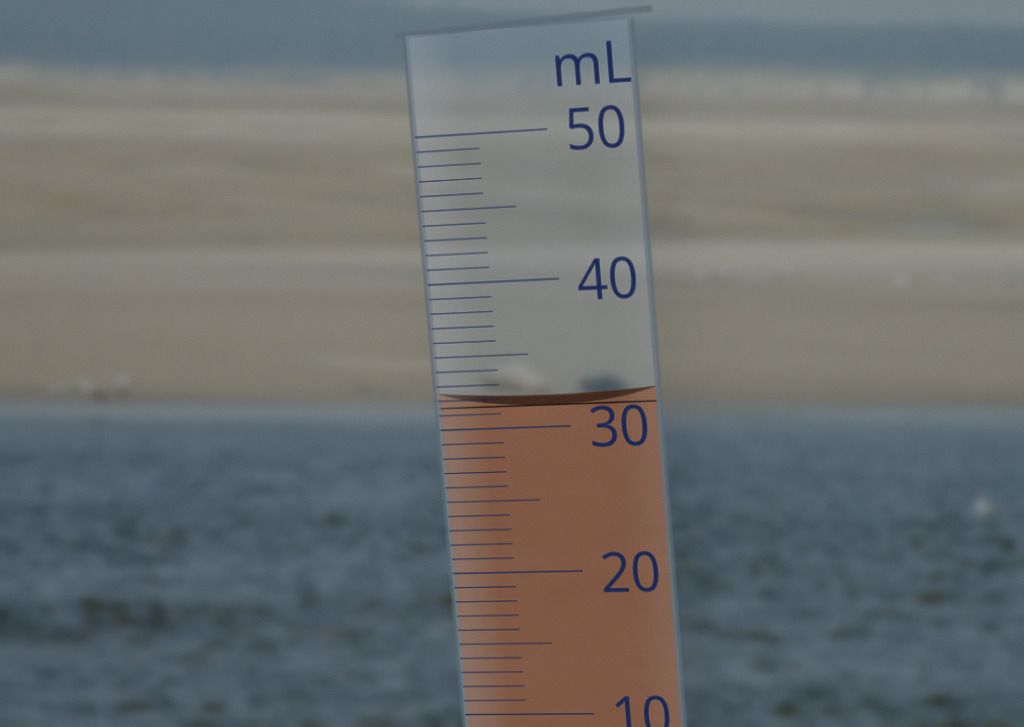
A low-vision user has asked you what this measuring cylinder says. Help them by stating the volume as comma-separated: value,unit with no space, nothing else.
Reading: 31.5,mL
